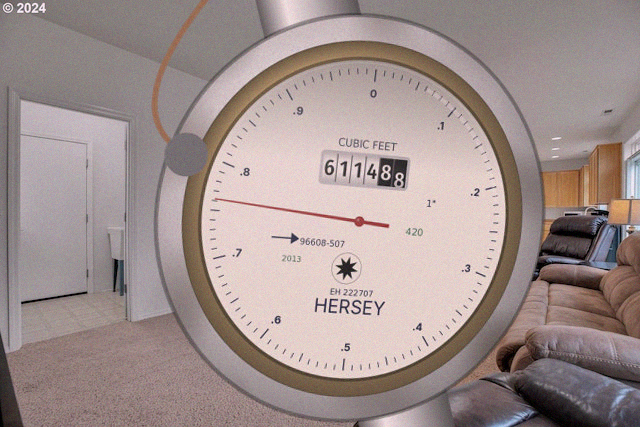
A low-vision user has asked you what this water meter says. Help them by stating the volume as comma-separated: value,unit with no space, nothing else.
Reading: 611487.76,ft³
